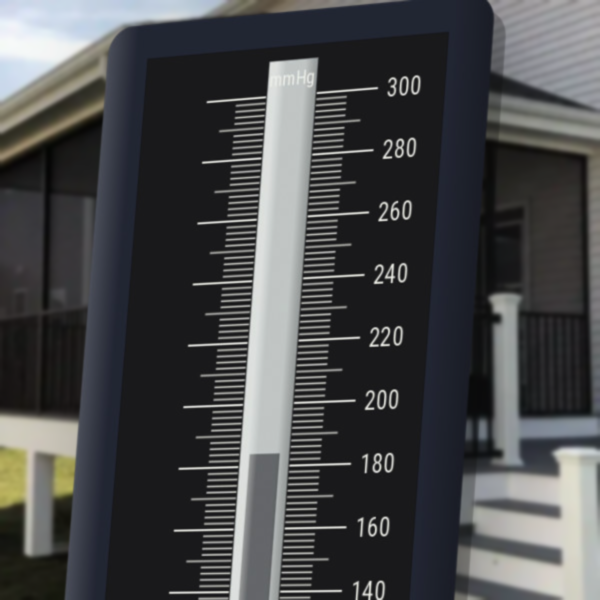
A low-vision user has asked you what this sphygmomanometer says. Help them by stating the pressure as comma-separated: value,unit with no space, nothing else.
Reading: 184,mmHg
